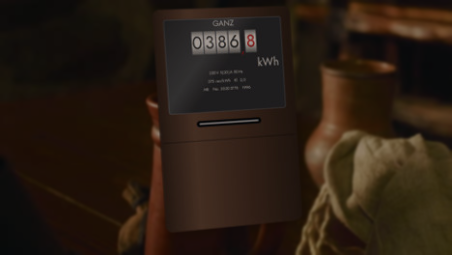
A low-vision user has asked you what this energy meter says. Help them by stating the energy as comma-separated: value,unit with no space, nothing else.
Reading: 386.8,kWh
